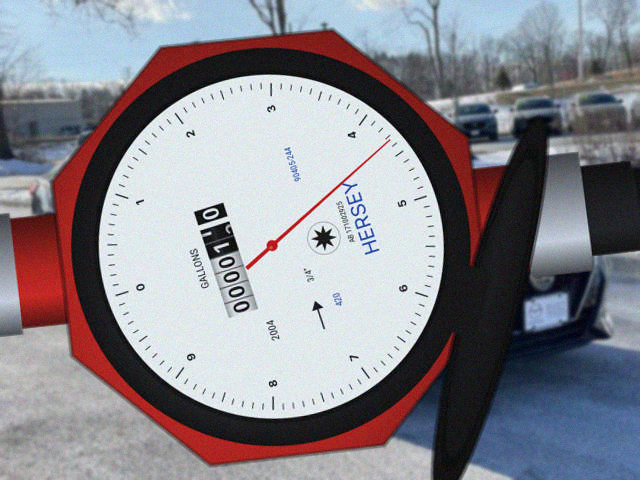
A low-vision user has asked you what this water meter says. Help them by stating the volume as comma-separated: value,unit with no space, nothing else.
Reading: 114.3,gal
